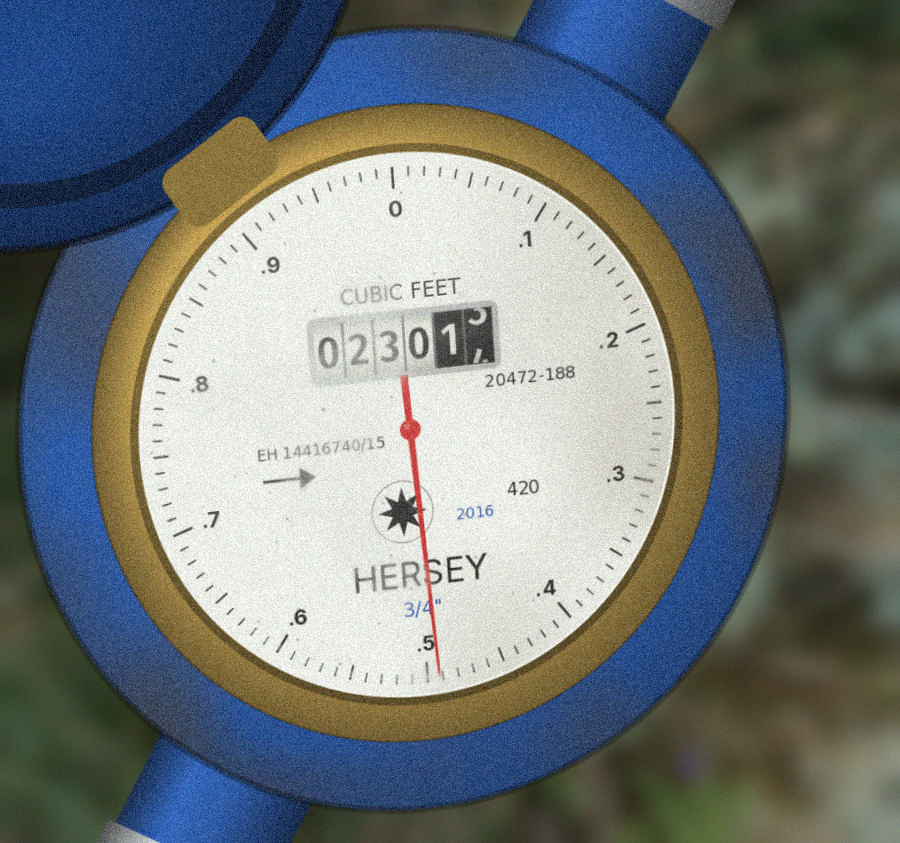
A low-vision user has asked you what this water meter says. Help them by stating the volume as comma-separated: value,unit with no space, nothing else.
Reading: 23013.49,ft³
